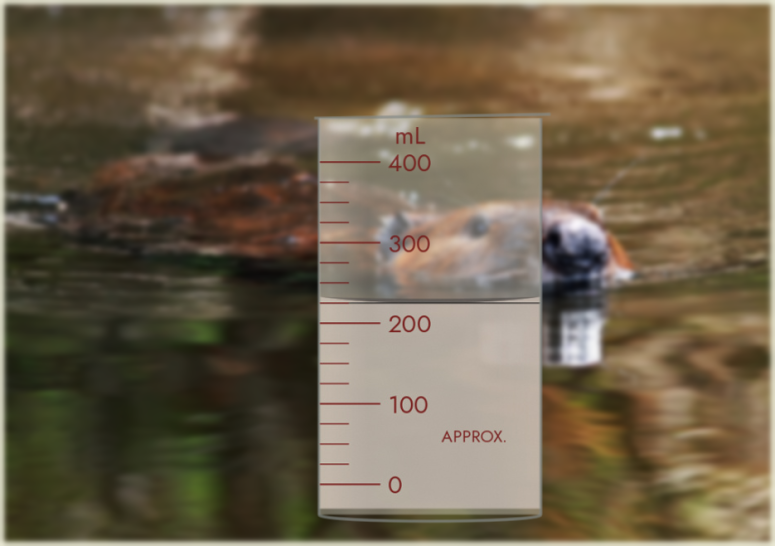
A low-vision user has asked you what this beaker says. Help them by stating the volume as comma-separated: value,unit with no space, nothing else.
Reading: 225,mL
